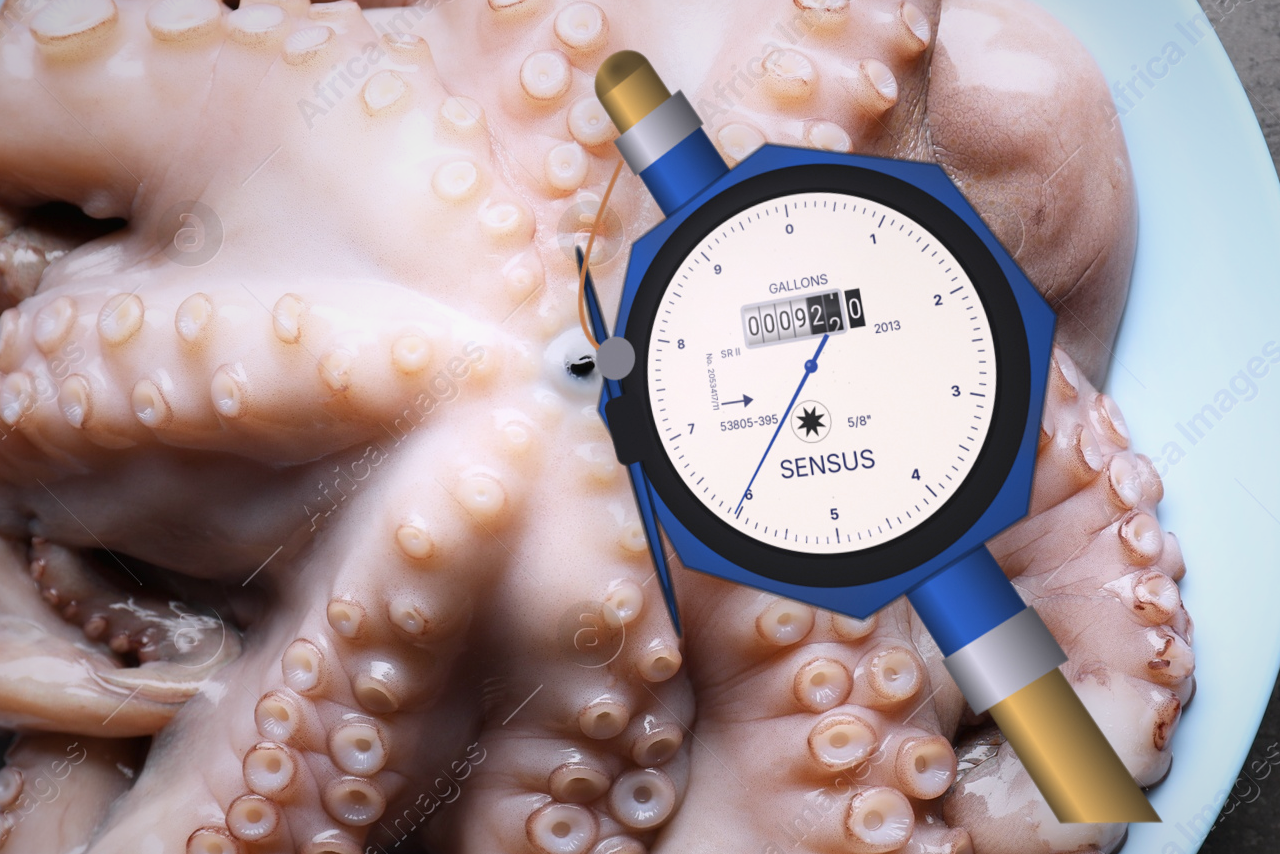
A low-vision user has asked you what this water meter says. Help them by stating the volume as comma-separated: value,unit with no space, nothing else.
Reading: 9216.0,gal
